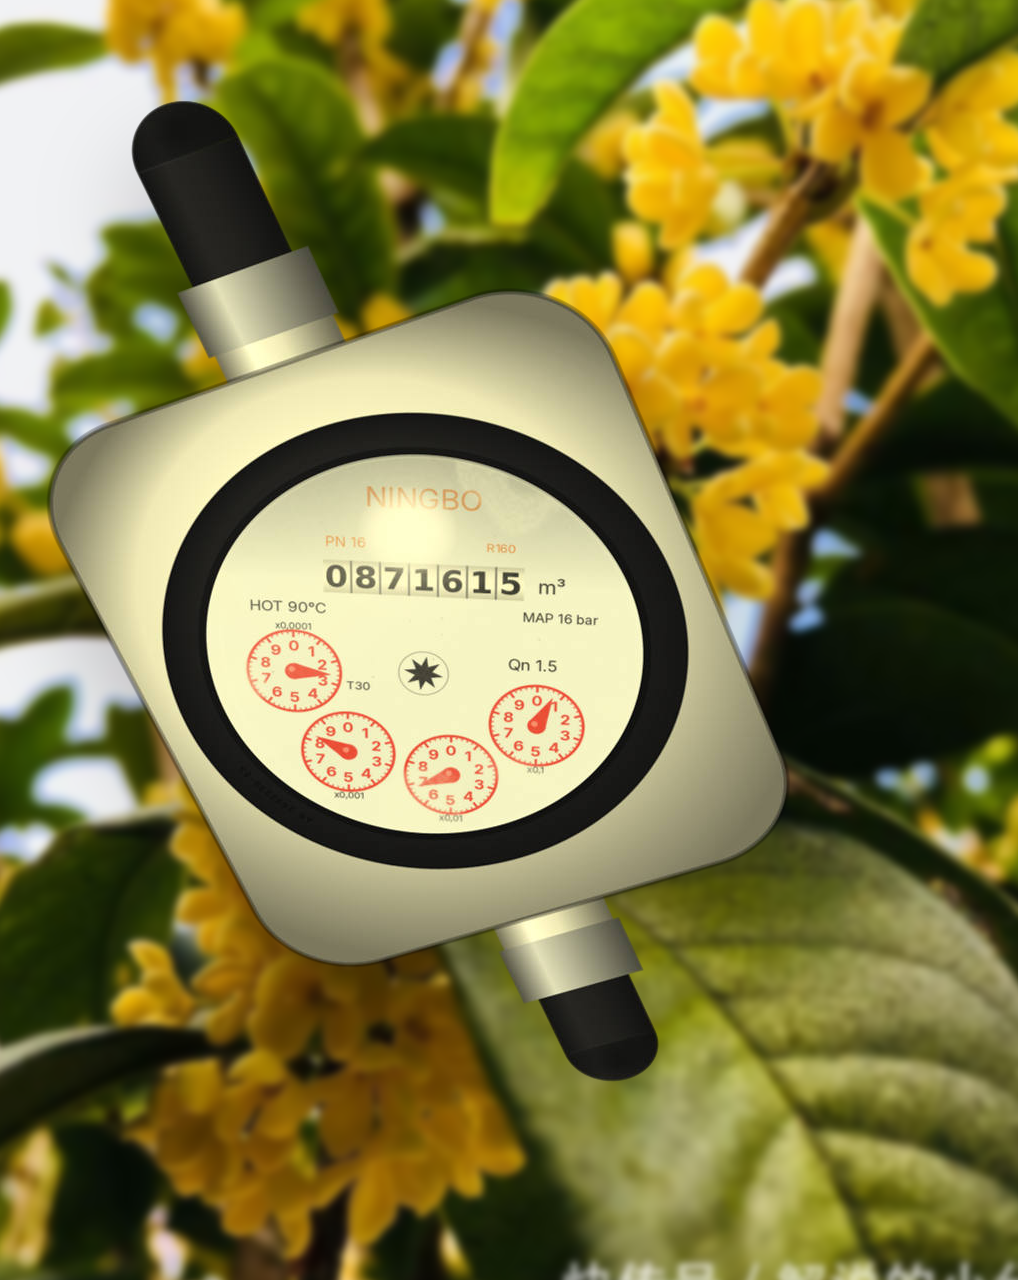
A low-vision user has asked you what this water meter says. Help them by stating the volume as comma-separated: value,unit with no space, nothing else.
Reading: 871615.0682,m³
